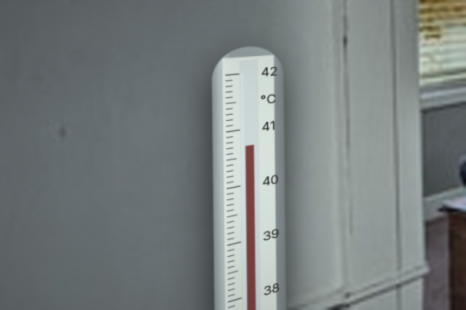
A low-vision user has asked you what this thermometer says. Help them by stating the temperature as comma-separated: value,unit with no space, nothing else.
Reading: 40.7,°C
